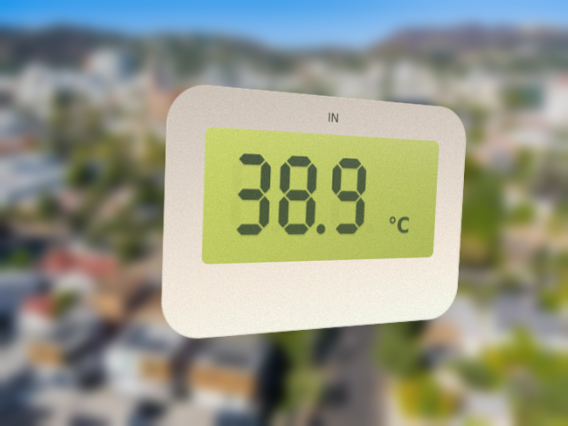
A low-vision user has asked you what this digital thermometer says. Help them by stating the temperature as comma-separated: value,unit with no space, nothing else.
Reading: 38.9,°C
